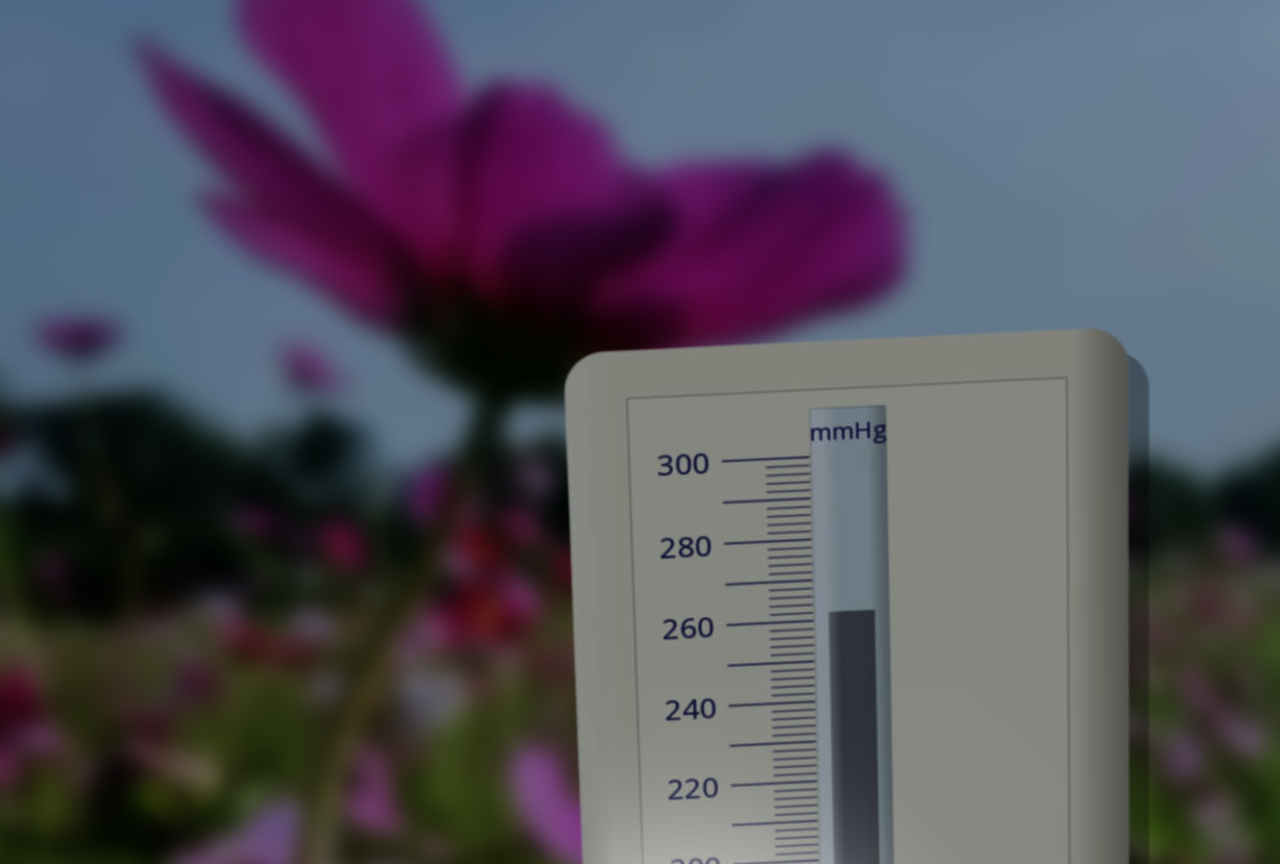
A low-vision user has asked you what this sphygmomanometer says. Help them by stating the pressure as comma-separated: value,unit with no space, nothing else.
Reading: 262,mmHg
